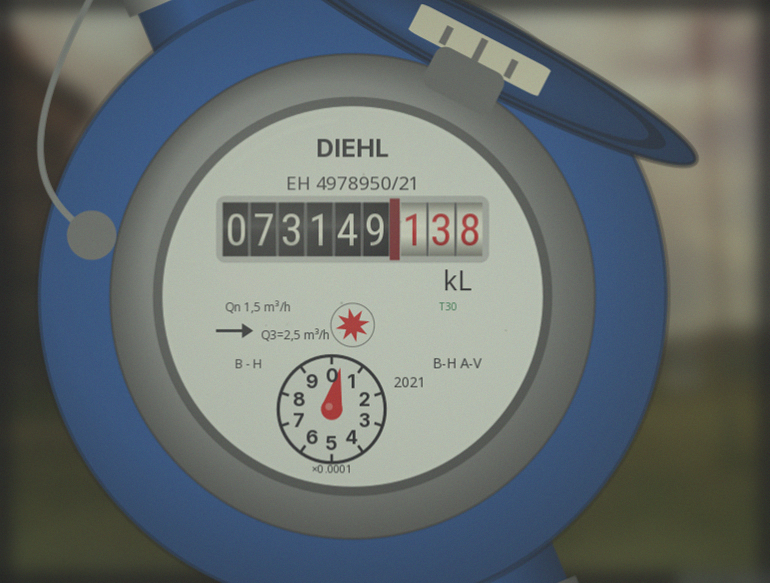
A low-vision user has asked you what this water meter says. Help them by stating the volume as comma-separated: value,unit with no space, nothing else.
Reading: 73149.1380,kL
